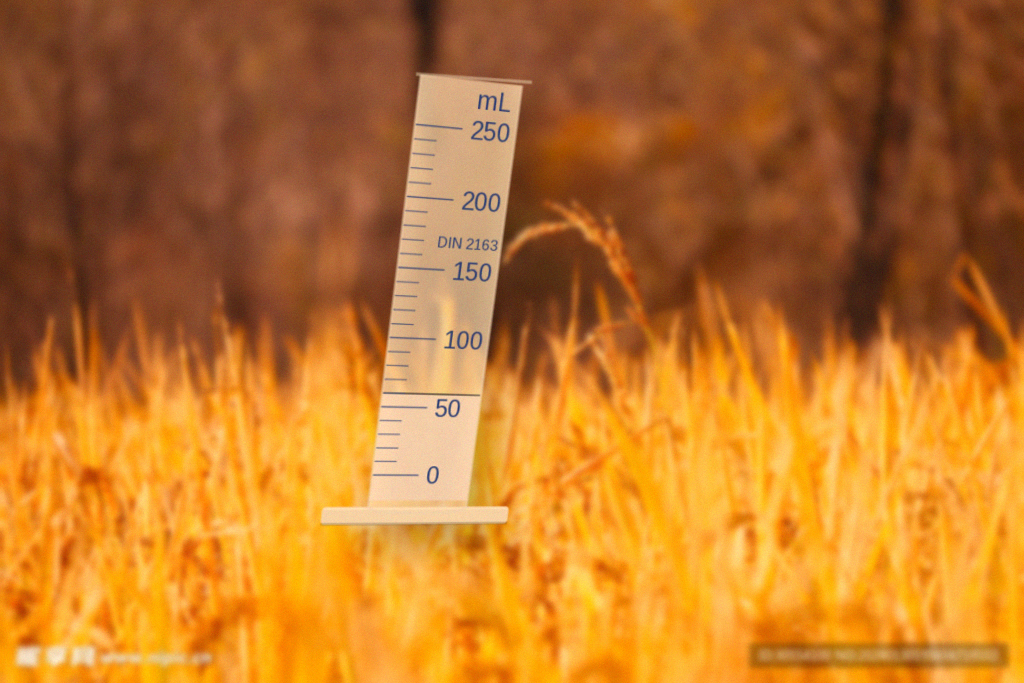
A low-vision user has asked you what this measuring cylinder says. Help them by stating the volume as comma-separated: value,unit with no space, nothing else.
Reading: 60,mL
